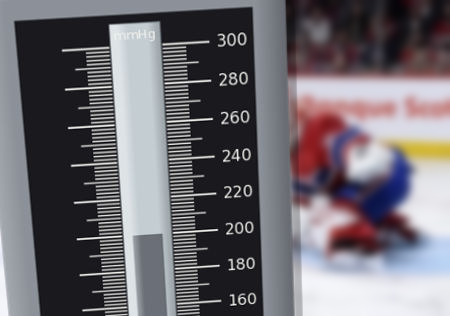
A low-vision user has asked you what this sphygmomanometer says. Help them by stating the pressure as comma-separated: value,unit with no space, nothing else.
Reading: 200,mmHg
